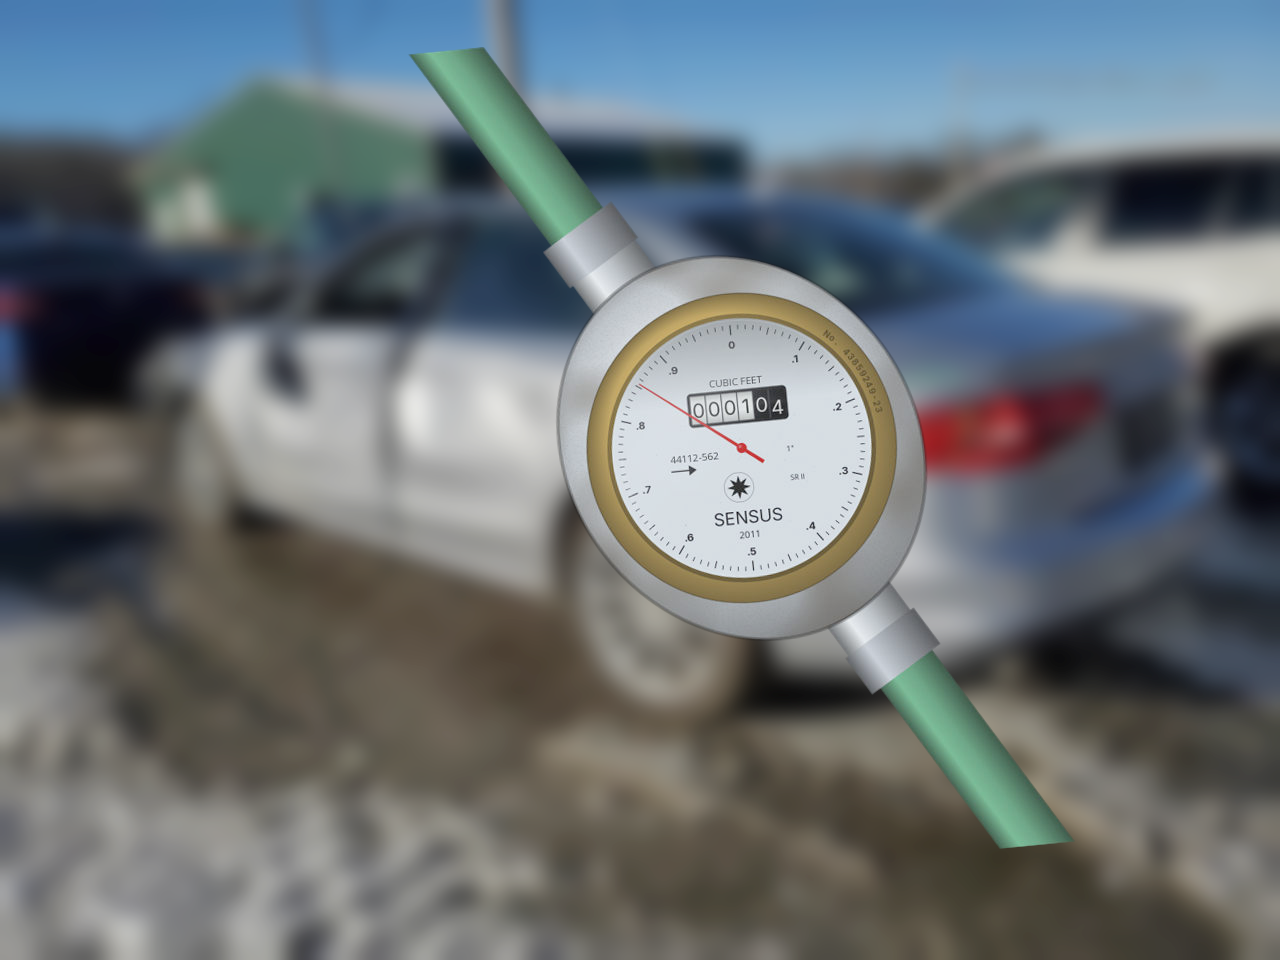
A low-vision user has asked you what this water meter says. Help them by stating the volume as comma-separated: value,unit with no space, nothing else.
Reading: 103.85,ft³
